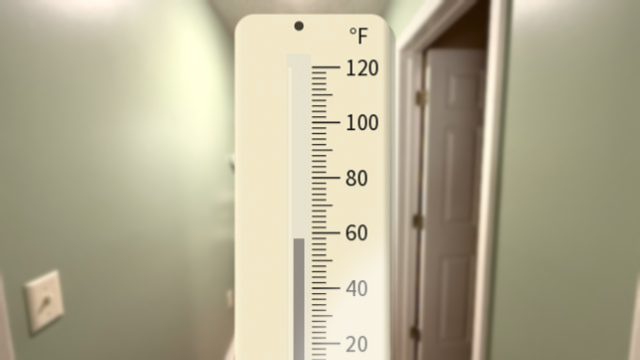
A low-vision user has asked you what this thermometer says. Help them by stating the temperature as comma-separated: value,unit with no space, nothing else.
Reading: 58,°F
